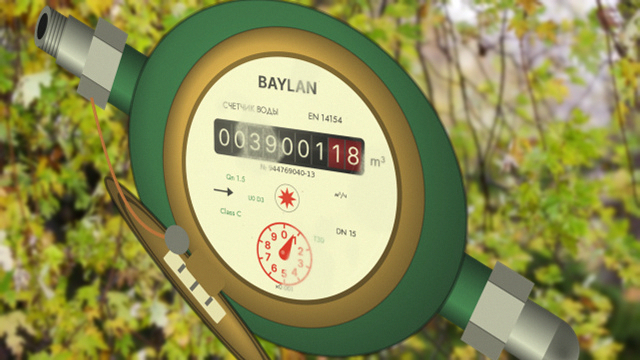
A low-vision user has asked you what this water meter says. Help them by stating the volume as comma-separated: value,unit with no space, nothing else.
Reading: 39001.180,m³
